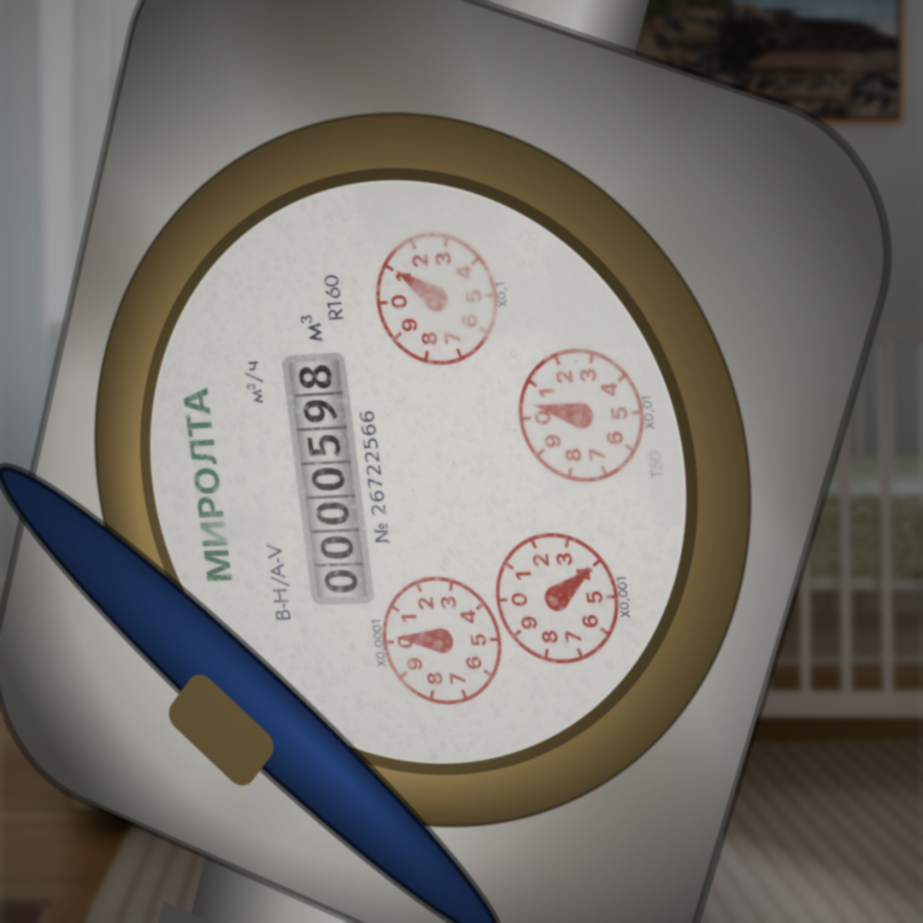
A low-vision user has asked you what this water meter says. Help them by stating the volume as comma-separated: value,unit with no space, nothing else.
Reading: 598.1040,m³
